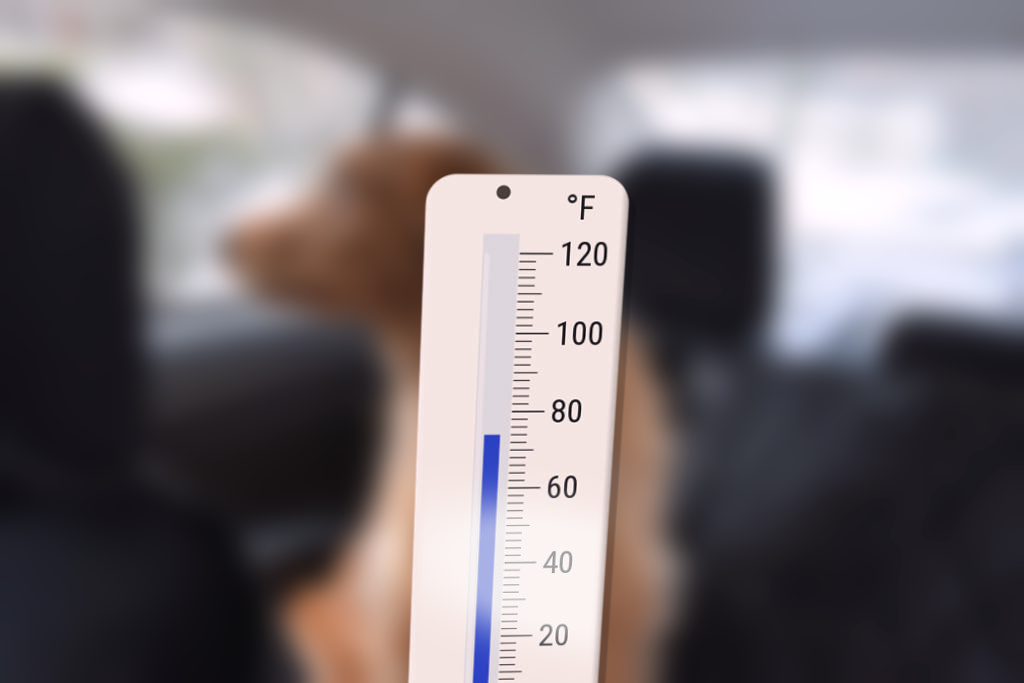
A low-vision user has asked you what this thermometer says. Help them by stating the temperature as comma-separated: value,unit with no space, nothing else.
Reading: 74,°F
